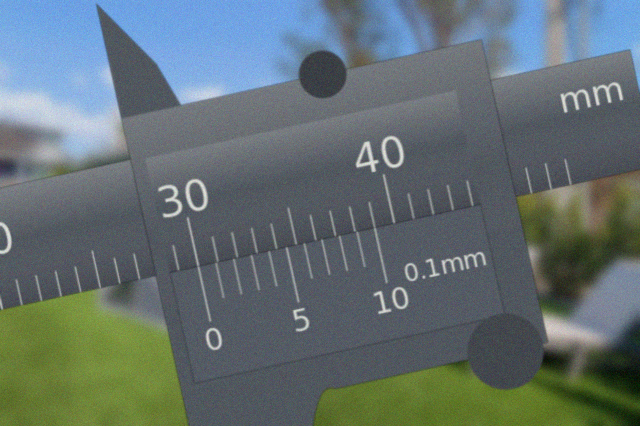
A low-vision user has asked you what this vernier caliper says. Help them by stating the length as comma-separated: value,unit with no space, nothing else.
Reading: 30.0,mm
